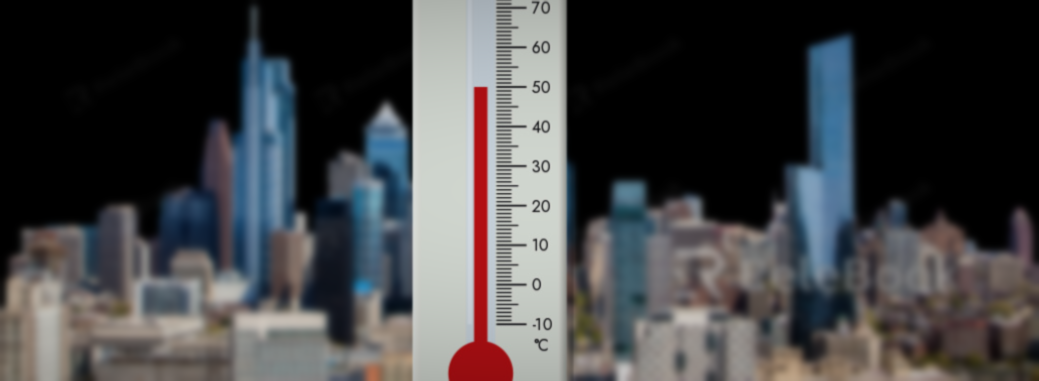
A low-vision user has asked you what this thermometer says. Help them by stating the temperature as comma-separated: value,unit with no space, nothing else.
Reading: 50,°C
